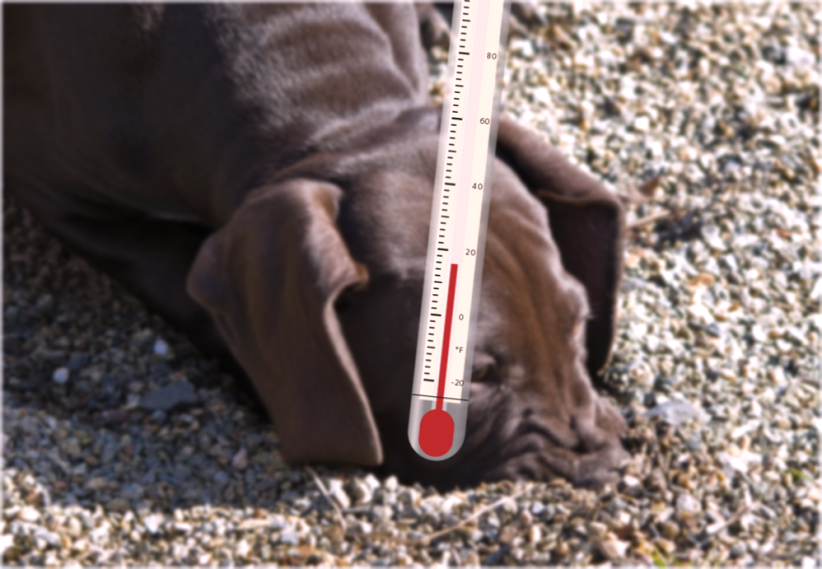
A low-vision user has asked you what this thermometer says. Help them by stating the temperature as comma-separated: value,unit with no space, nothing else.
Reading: 16,°F
